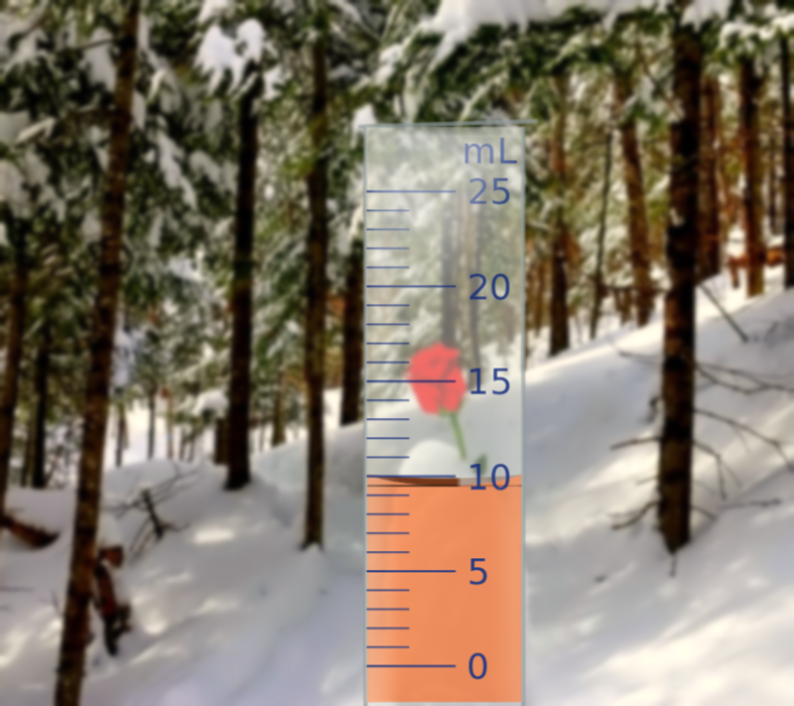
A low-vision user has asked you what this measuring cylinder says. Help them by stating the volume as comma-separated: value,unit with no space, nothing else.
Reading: 9.5,mL
